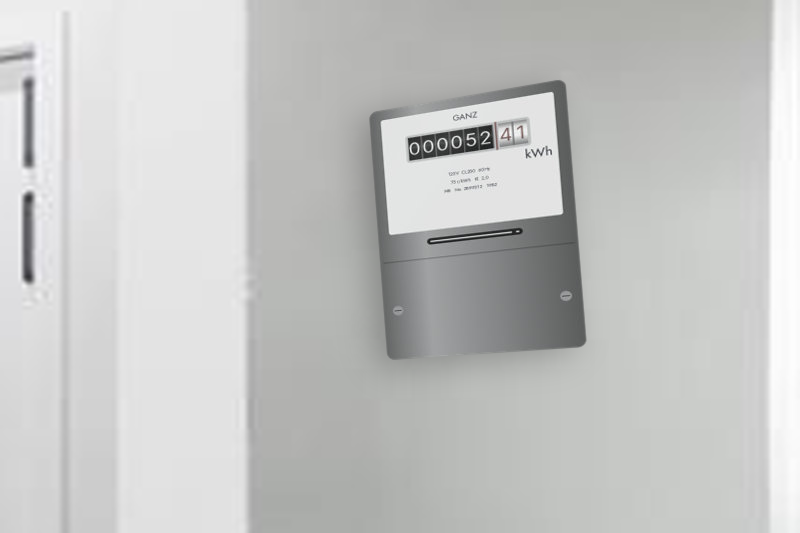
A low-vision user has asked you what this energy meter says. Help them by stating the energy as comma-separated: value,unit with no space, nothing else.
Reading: 52.41,kWh
